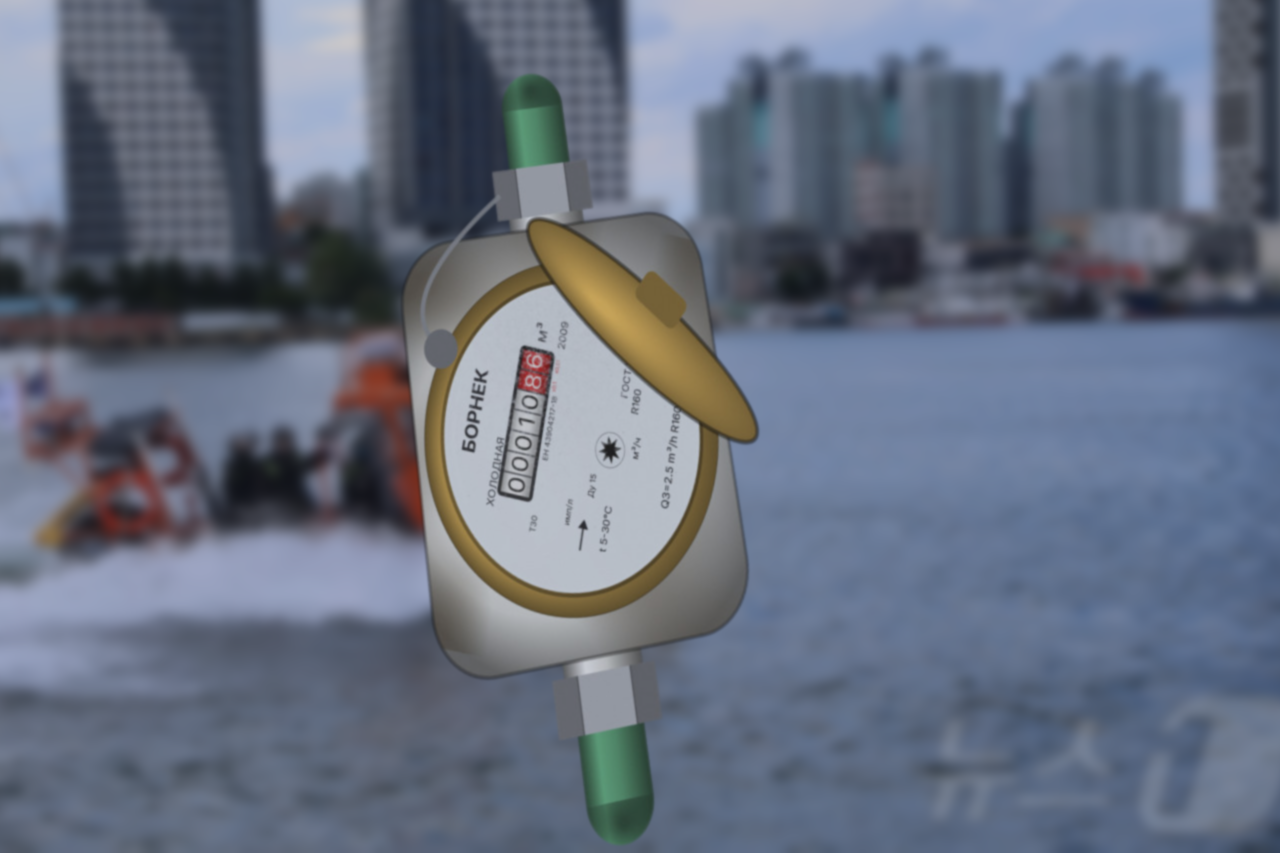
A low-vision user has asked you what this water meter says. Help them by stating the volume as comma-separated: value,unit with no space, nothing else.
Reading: 10.86,m³
